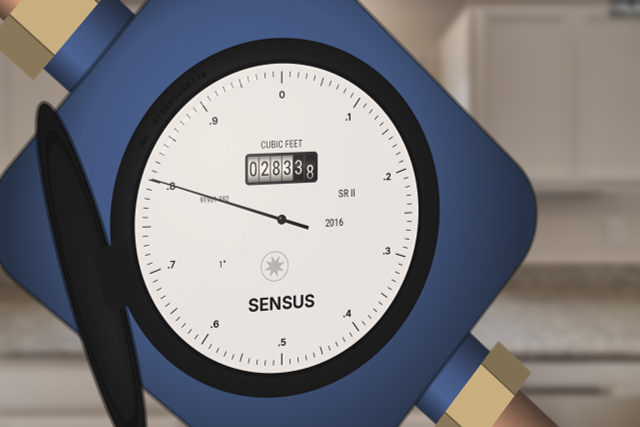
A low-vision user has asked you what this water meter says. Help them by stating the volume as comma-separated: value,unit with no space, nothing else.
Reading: 28337.80,ft³
